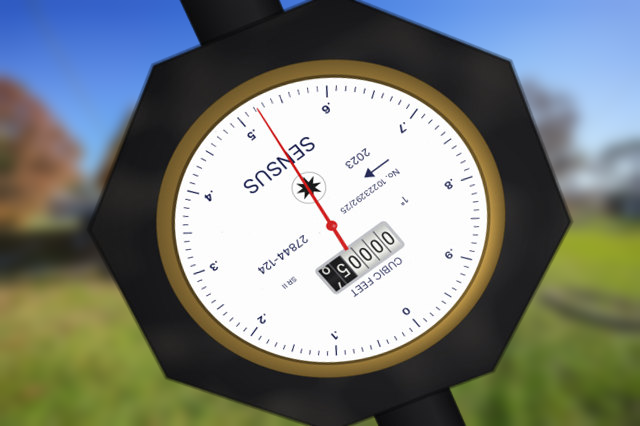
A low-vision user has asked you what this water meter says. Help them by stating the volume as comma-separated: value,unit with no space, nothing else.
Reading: 57.52,ft³
